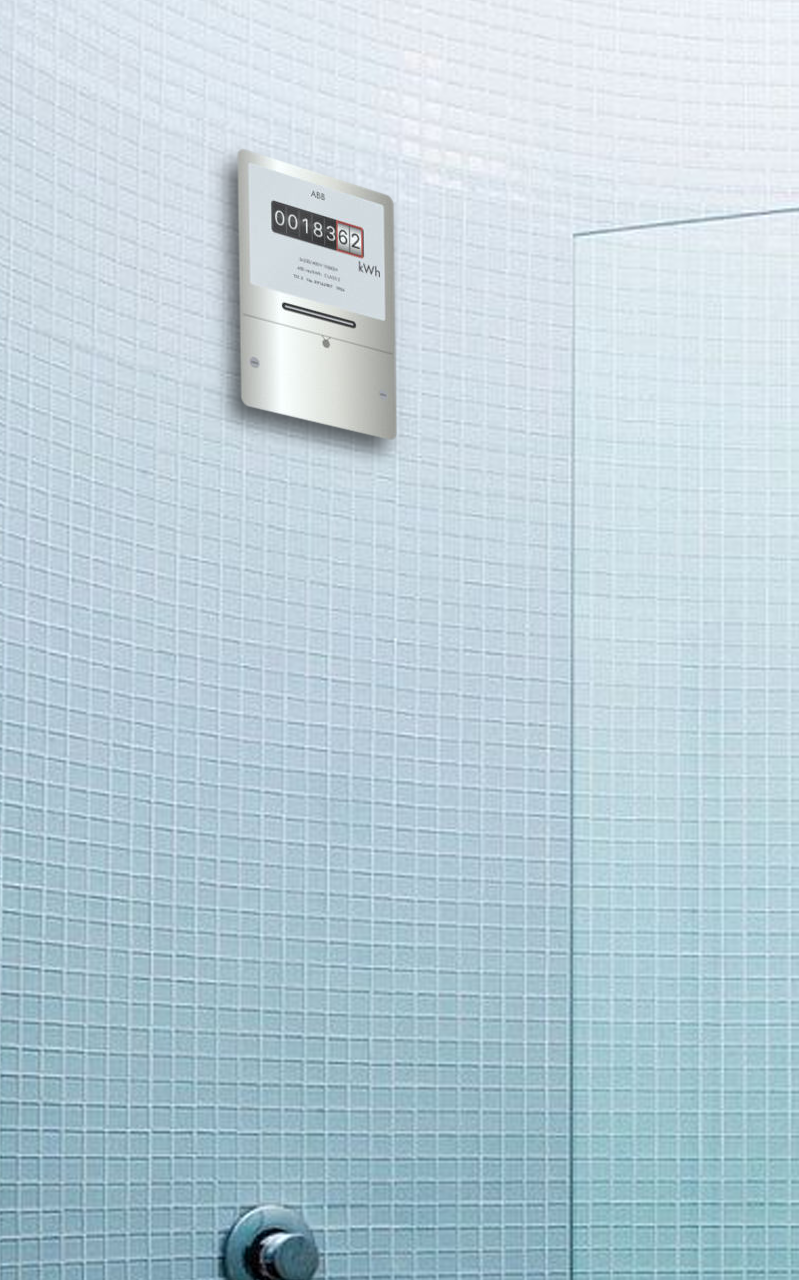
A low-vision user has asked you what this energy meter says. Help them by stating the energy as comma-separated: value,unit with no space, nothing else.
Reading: 183.62,kWh
